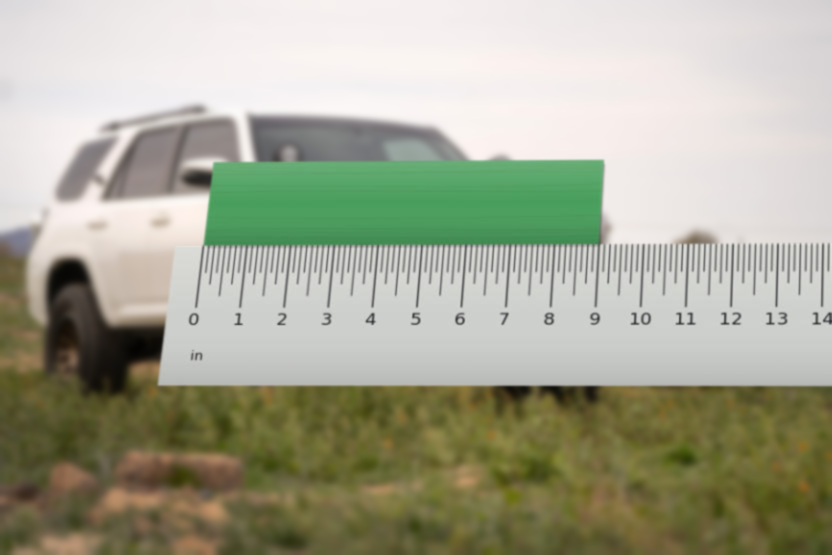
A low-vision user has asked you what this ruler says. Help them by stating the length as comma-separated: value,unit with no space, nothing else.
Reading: 9,in
